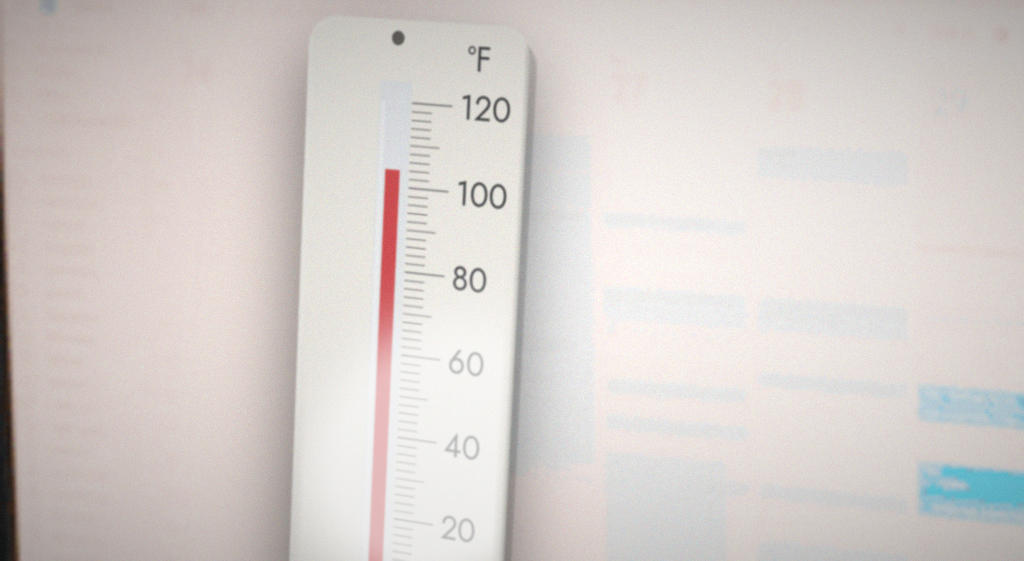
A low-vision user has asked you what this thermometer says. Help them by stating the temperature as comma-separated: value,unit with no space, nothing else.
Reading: 104,°F
